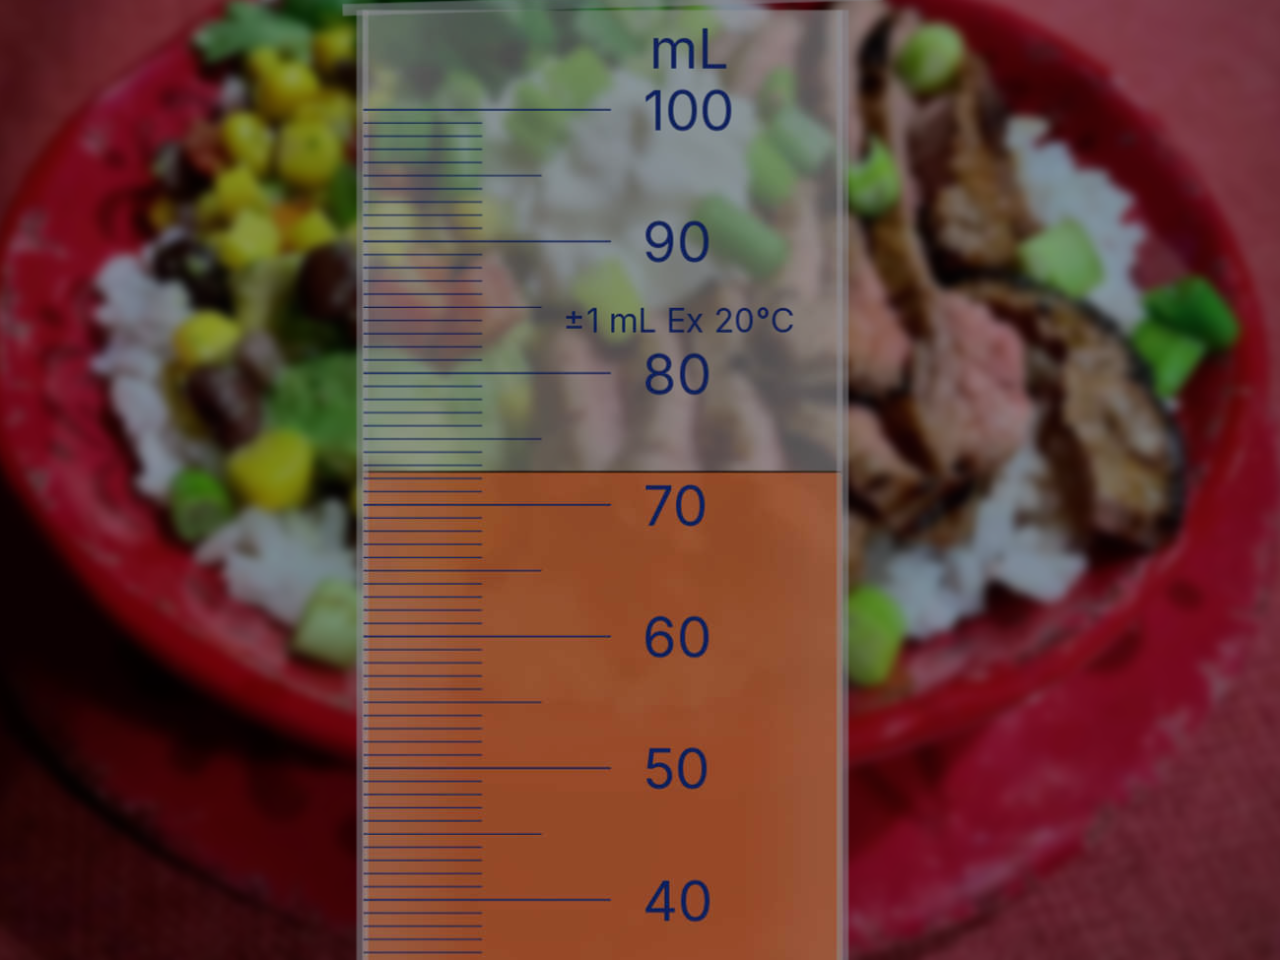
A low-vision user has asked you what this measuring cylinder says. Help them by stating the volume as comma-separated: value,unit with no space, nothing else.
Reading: 72.5,mL
